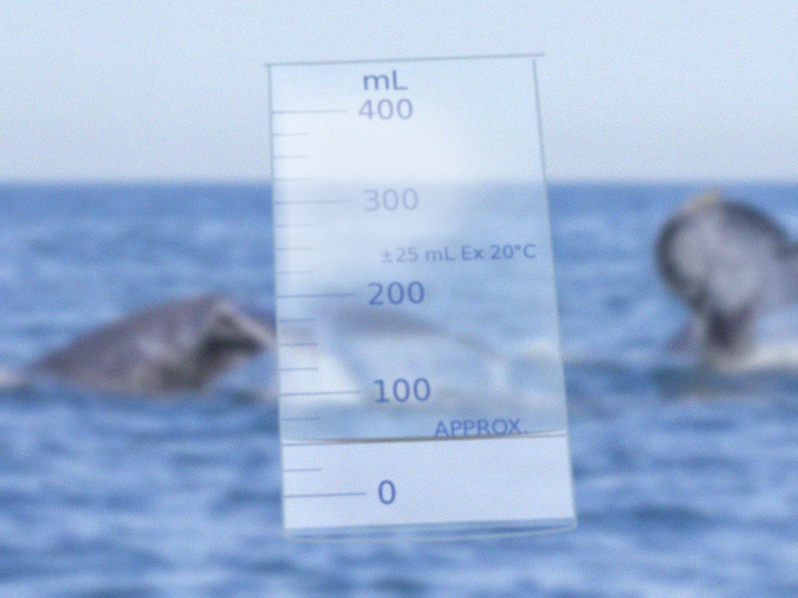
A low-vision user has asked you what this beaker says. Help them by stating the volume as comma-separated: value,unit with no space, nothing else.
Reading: 50,mL
